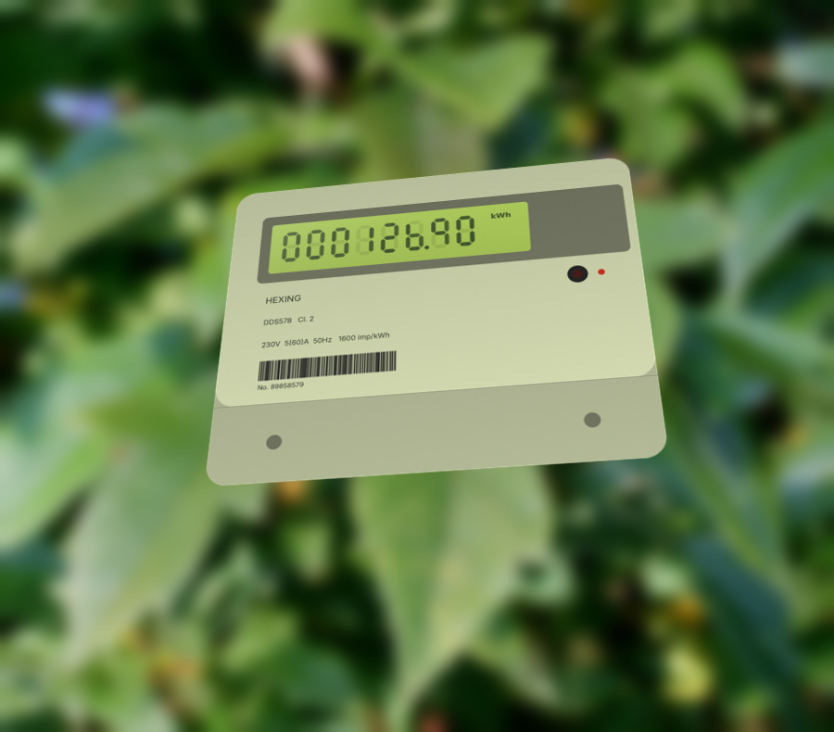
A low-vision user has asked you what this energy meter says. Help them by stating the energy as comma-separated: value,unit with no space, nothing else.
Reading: 126.90,kWh
